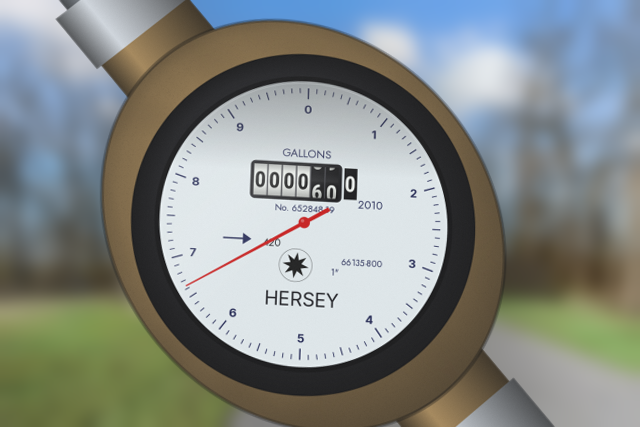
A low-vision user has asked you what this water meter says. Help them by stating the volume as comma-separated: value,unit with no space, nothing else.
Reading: 596.6,gal
